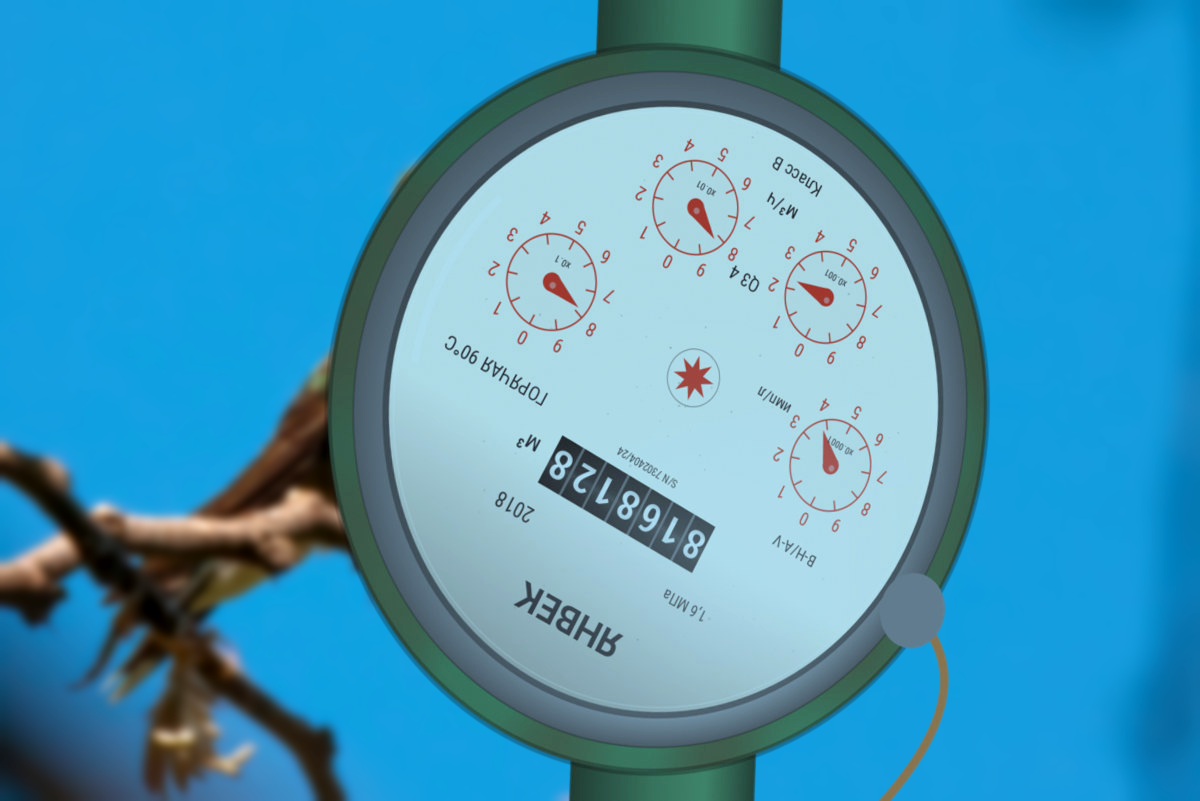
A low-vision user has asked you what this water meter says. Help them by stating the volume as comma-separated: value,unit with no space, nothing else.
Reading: 8168128.7823,m³
